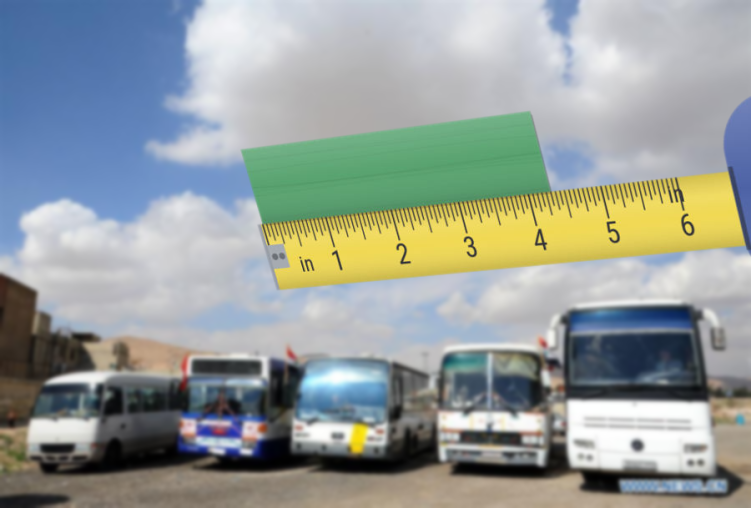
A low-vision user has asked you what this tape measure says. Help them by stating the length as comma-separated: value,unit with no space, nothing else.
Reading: 4.3125,in
